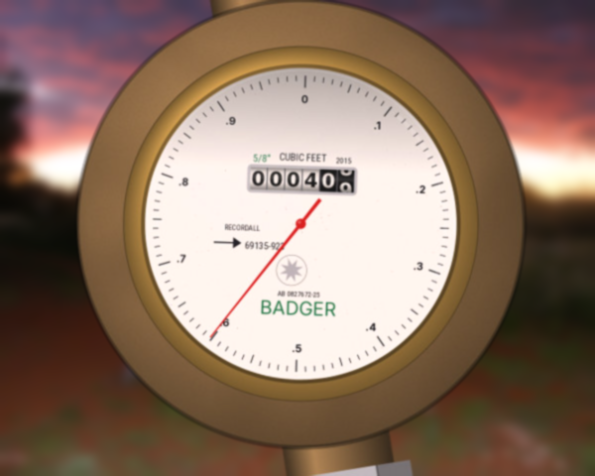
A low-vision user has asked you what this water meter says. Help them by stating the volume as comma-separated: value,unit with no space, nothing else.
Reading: 408.60,ft³
